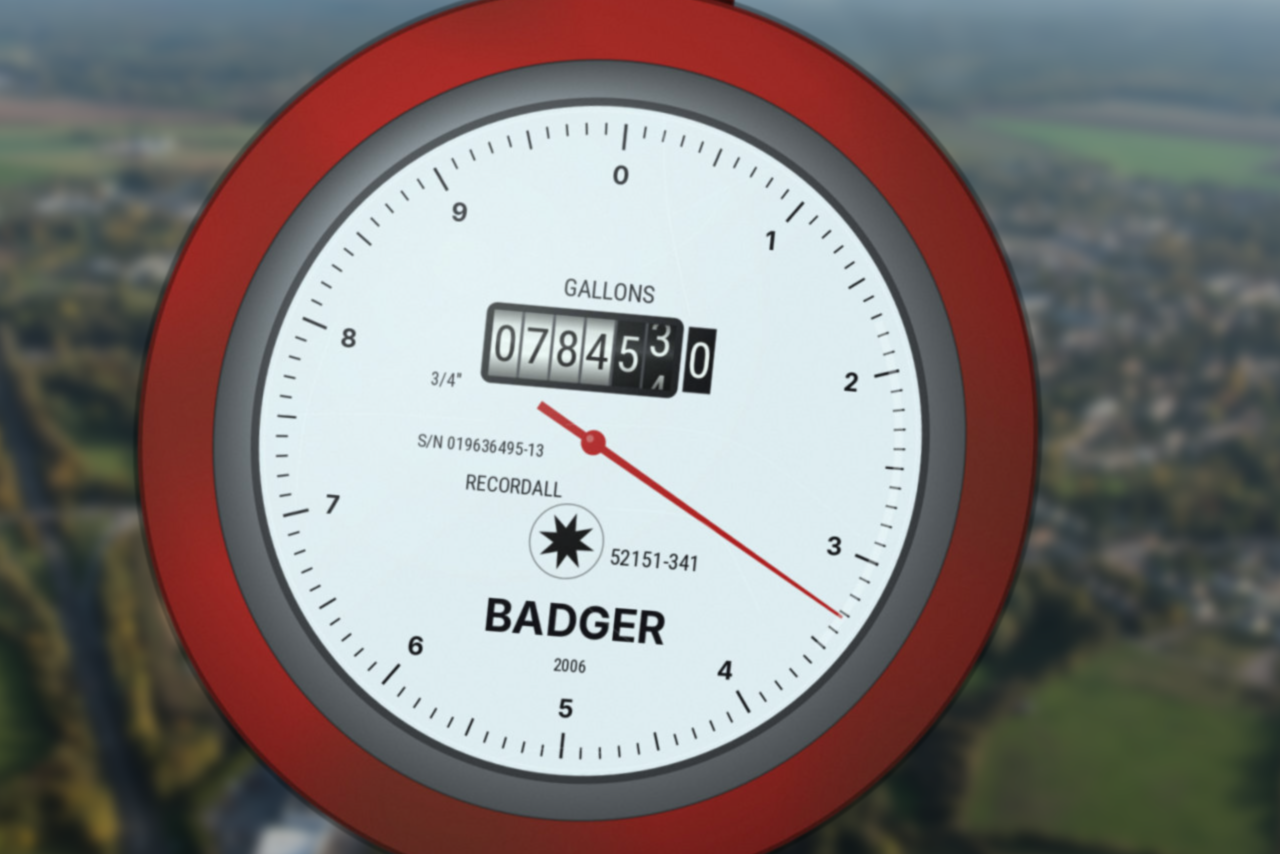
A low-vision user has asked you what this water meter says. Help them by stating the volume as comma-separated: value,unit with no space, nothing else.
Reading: 784533.3,gal
